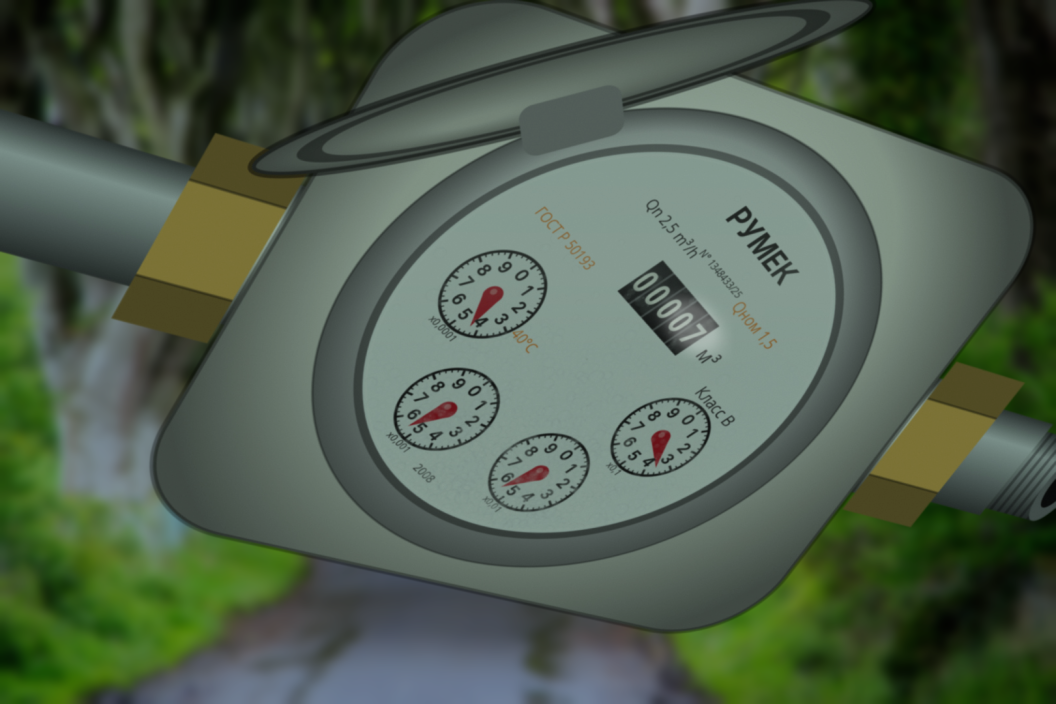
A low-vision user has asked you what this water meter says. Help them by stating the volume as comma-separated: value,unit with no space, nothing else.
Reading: 7.3554,m³
